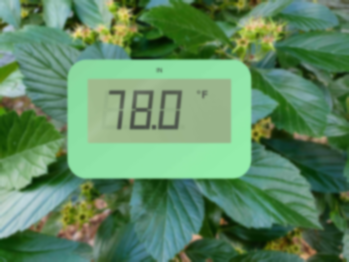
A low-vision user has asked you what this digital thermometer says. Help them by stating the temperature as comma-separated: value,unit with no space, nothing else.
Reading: 78.0,°F
